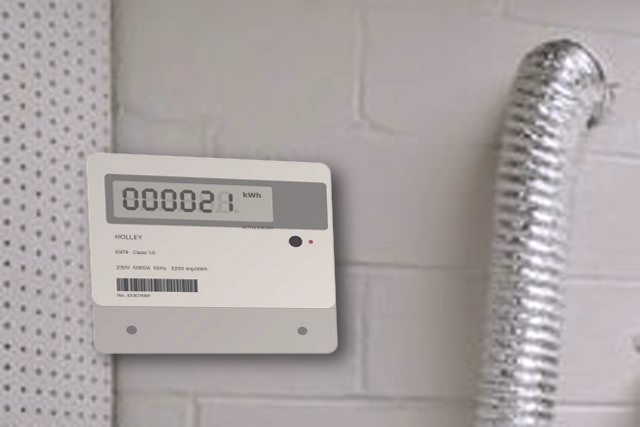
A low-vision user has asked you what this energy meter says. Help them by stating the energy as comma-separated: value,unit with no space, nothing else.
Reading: 21,kWh
